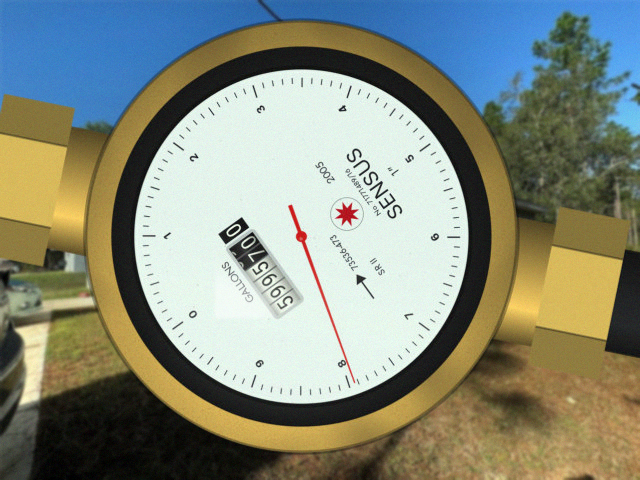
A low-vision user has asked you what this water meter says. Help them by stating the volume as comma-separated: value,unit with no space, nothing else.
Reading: 5995697.9,gal
